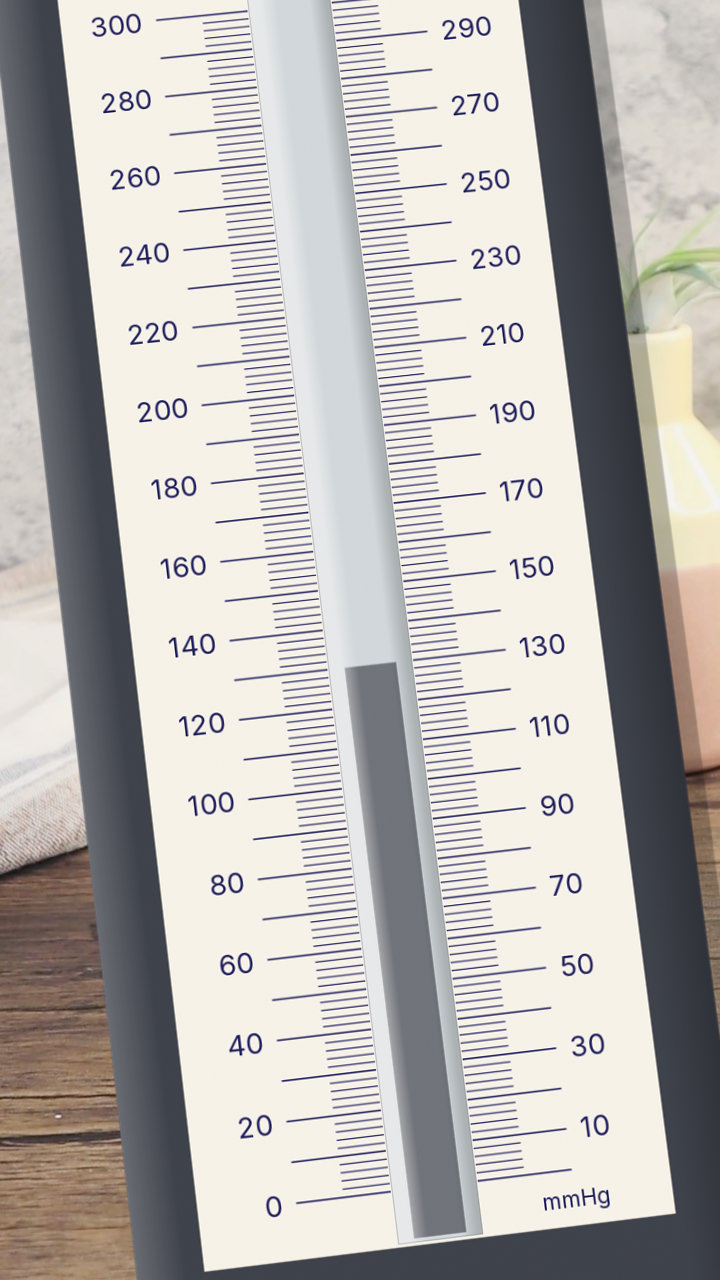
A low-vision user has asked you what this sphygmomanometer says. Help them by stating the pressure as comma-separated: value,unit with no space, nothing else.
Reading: 130,mmHg
